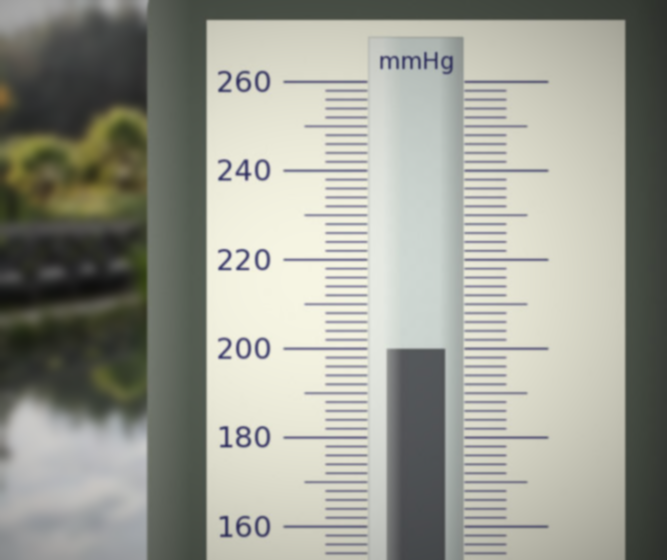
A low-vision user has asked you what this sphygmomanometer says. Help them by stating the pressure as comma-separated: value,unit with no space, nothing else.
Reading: 200,mmHg
